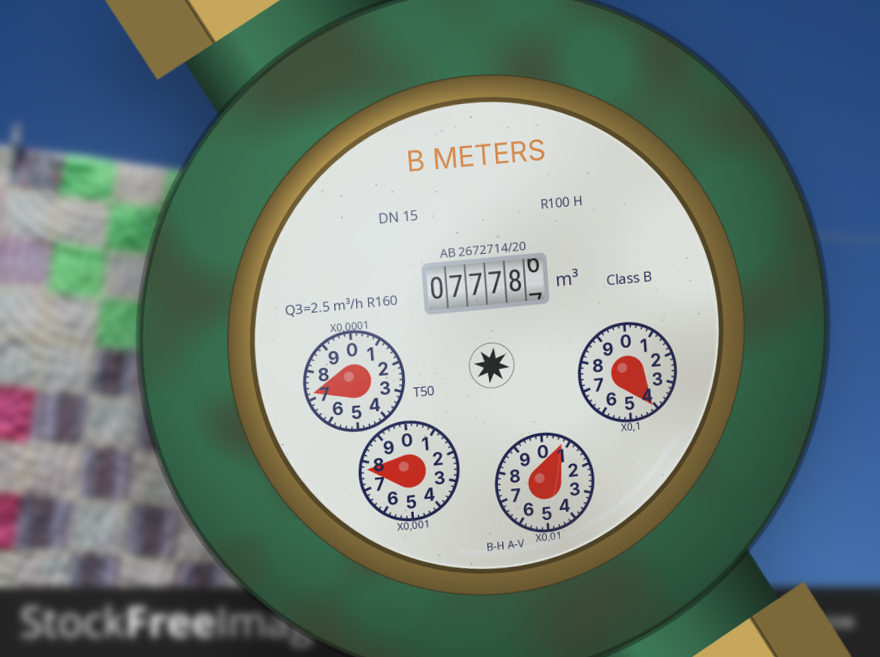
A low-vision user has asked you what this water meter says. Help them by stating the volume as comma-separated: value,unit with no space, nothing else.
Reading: 77786.4077,m³
